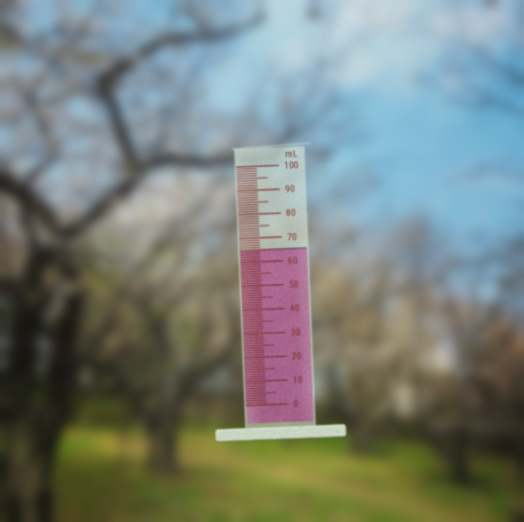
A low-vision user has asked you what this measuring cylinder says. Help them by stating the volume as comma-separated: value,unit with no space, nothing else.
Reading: 65,mL
